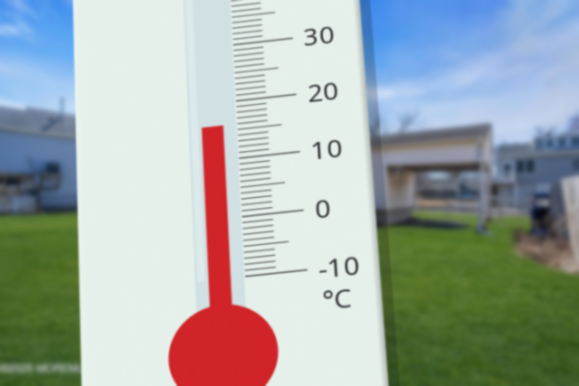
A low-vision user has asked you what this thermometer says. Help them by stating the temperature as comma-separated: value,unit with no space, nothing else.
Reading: 16,°C
